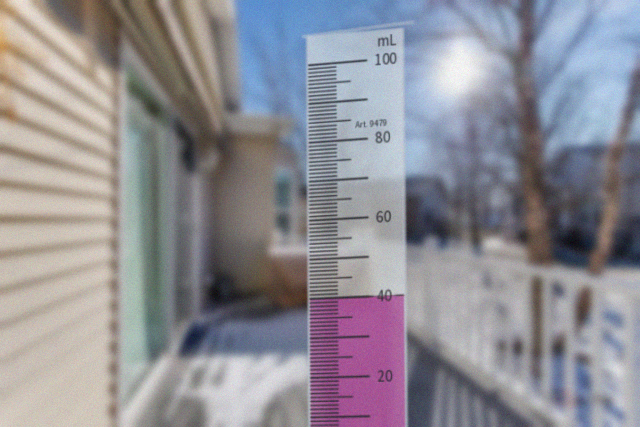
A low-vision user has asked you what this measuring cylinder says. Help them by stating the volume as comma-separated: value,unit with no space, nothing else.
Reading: 40,mL
